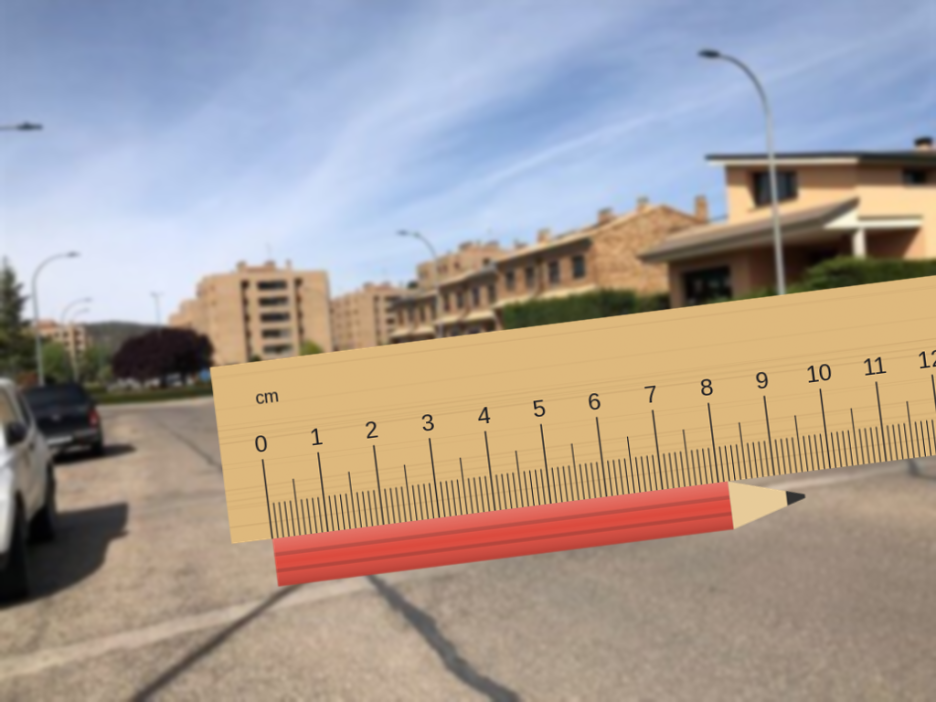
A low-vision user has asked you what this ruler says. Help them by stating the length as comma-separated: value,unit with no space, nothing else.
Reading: 9.5,cm
